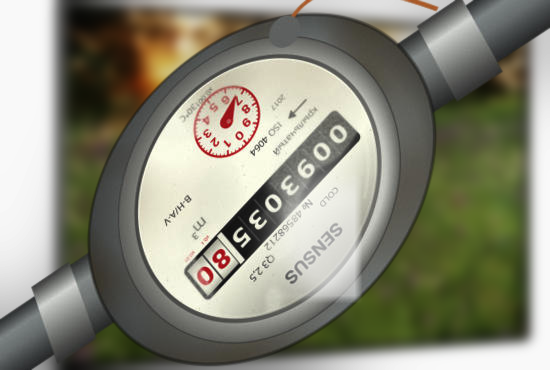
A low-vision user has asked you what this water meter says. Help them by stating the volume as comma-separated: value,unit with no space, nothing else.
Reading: 93035.806,m³
